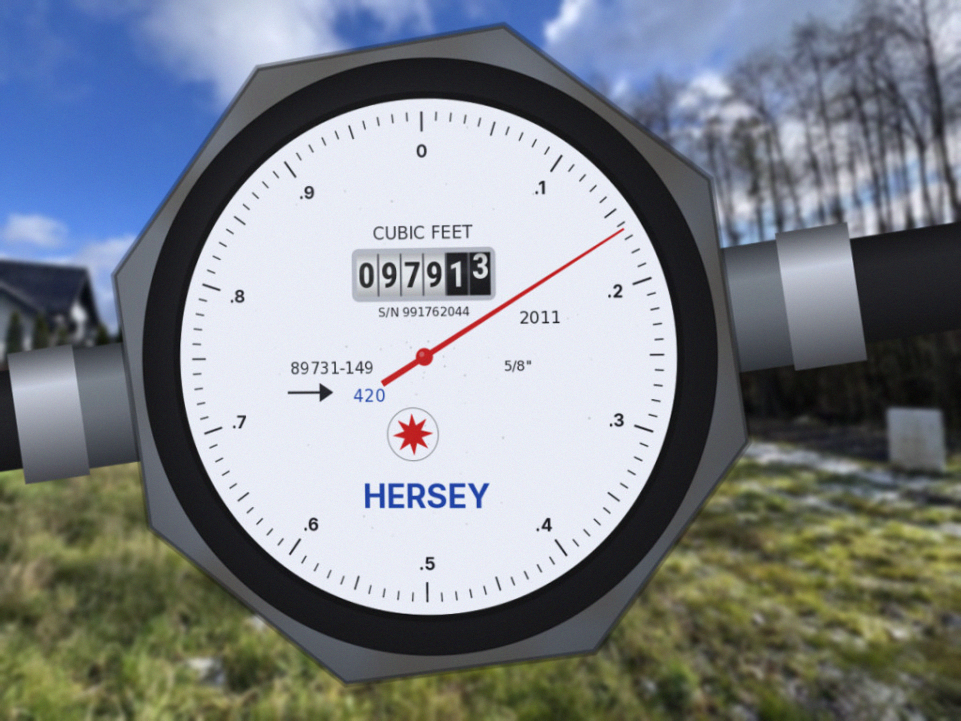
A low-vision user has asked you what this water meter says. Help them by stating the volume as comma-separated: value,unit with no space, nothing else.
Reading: 97913.16,ft³
